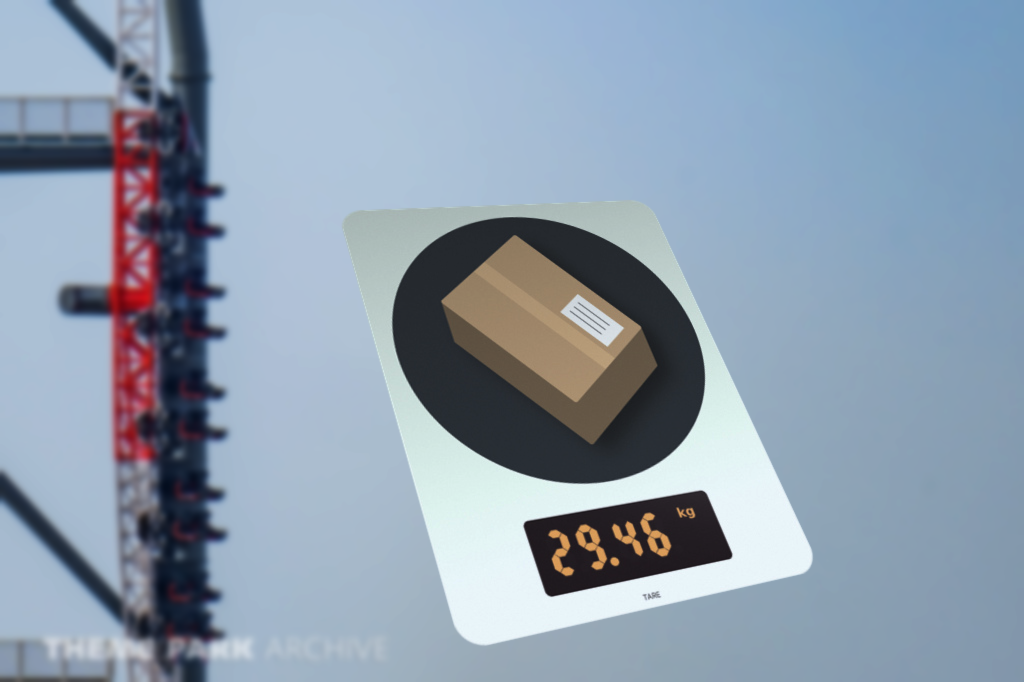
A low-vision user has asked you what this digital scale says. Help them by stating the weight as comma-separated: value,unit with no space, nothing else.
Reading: 29.46,kg
